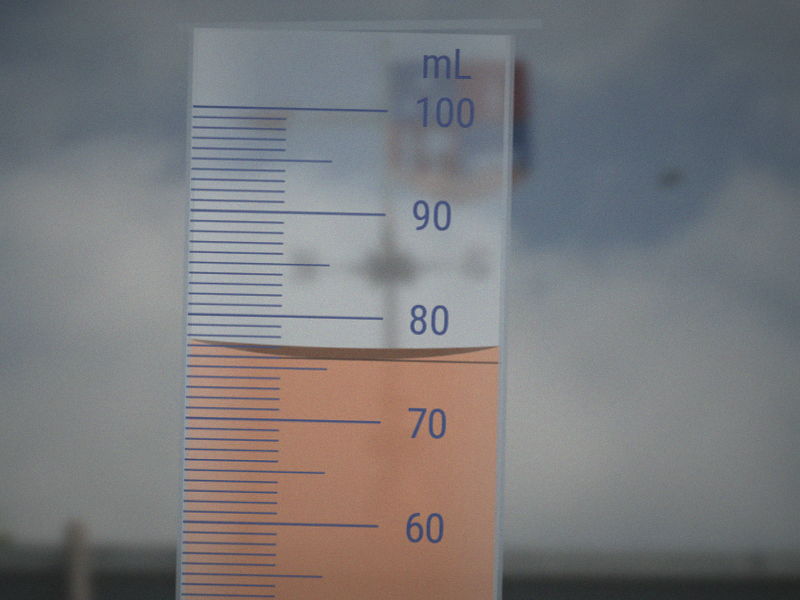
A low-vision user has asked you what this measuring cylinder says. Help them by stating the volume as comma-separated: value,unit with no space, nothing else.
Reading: 76,mL
